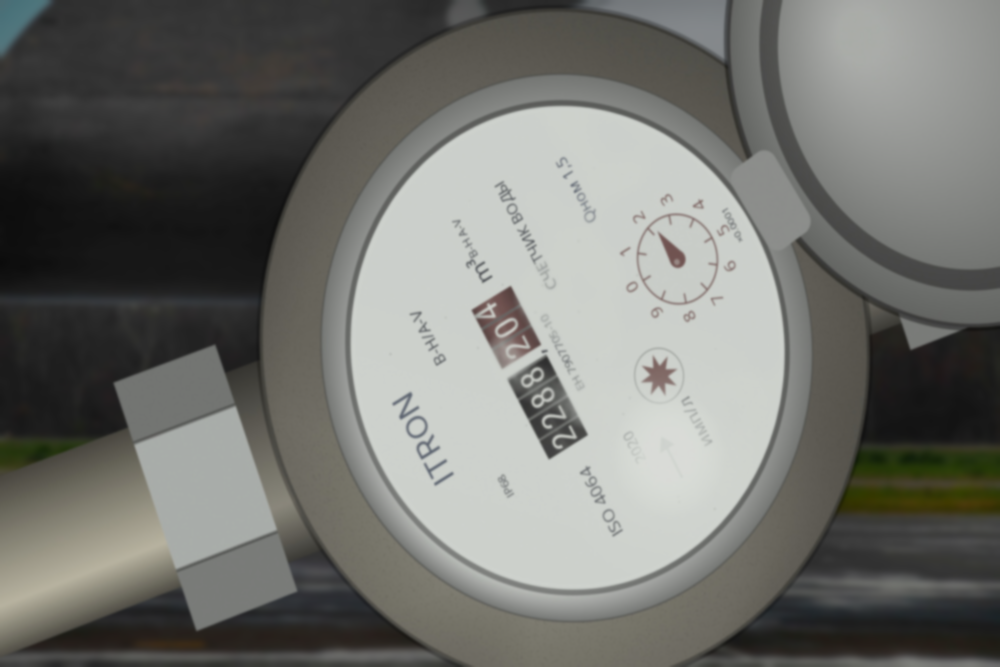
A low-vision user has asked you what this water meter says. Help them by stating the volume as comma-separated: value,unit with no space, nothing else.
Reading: 2288.2042,m³
